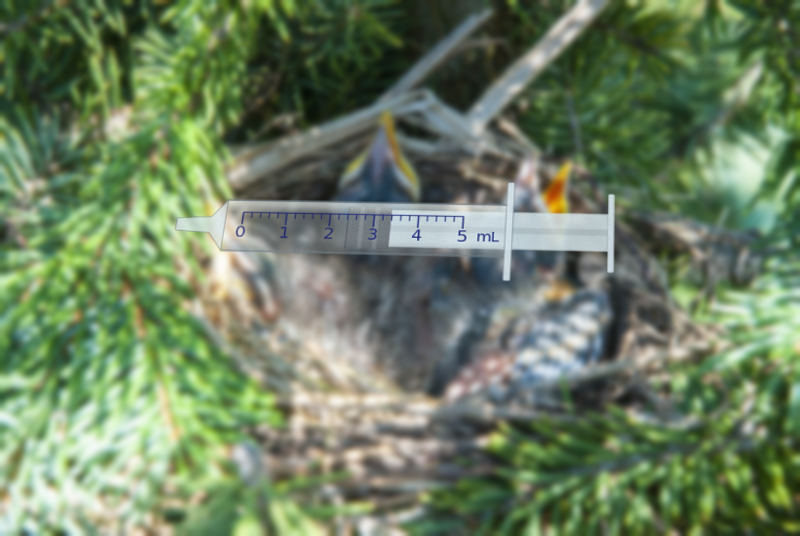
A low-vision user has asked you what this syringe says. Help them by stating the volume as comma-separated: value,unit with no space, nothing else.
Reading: 2.4,mL
